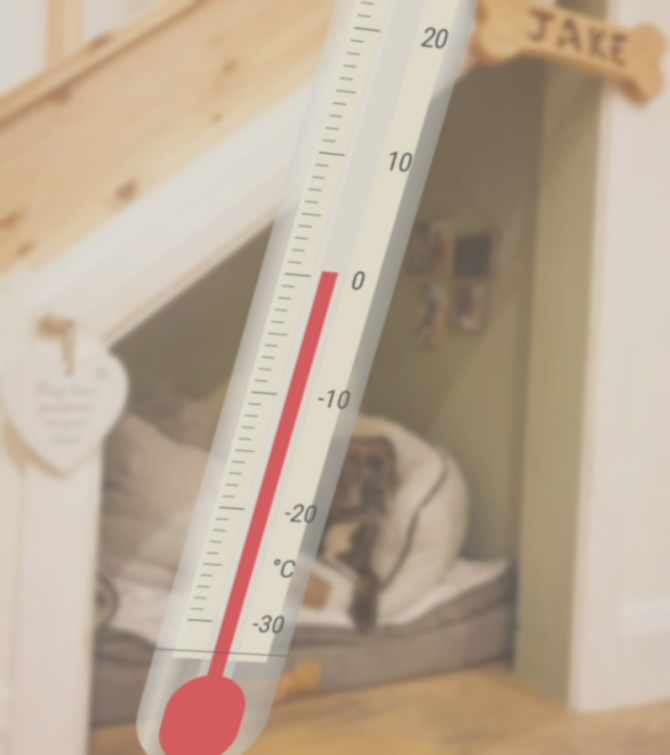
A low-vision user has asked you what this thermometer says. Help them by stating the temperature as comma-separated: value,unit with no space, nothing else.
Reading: 0.5,°C
